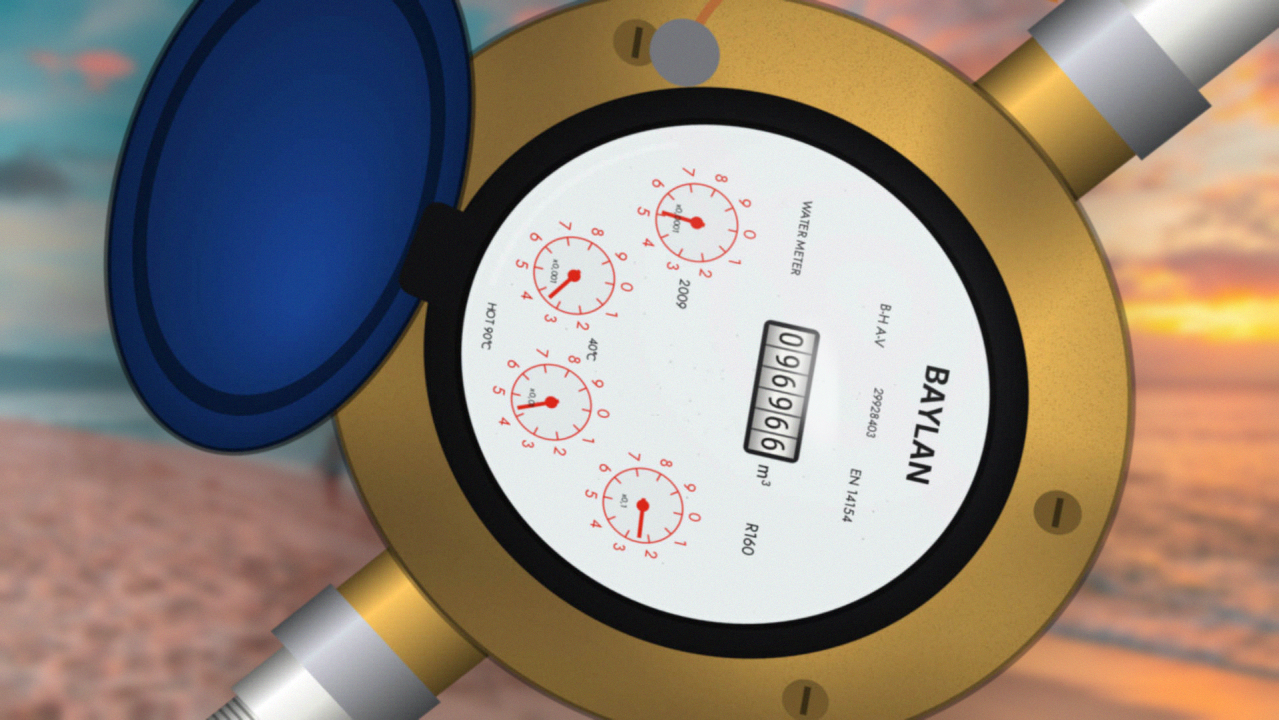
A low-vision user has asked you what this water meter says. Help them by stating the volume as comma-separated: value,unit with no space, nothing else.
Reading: 96966.2435,m³
